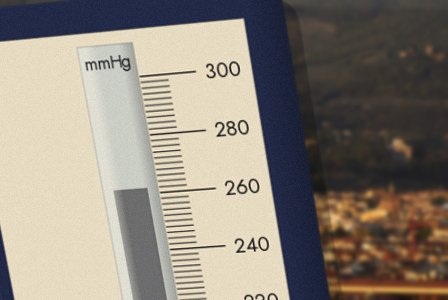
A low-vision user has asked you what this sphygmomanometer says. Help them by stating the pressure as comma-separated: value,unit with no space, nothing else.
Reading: 262,mmHg
